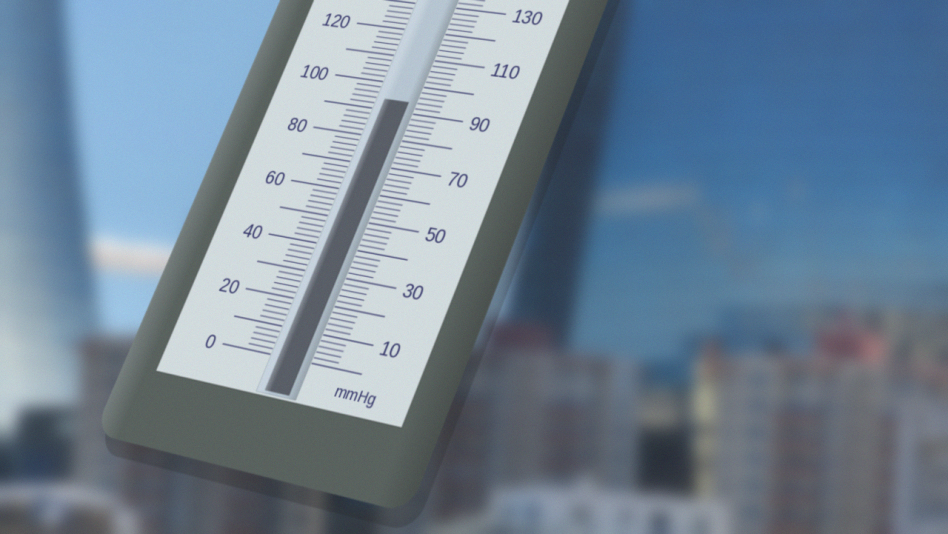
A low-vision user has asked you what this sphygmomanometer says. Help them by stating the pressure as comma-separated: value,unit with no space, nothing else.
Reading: 94,mmHg
